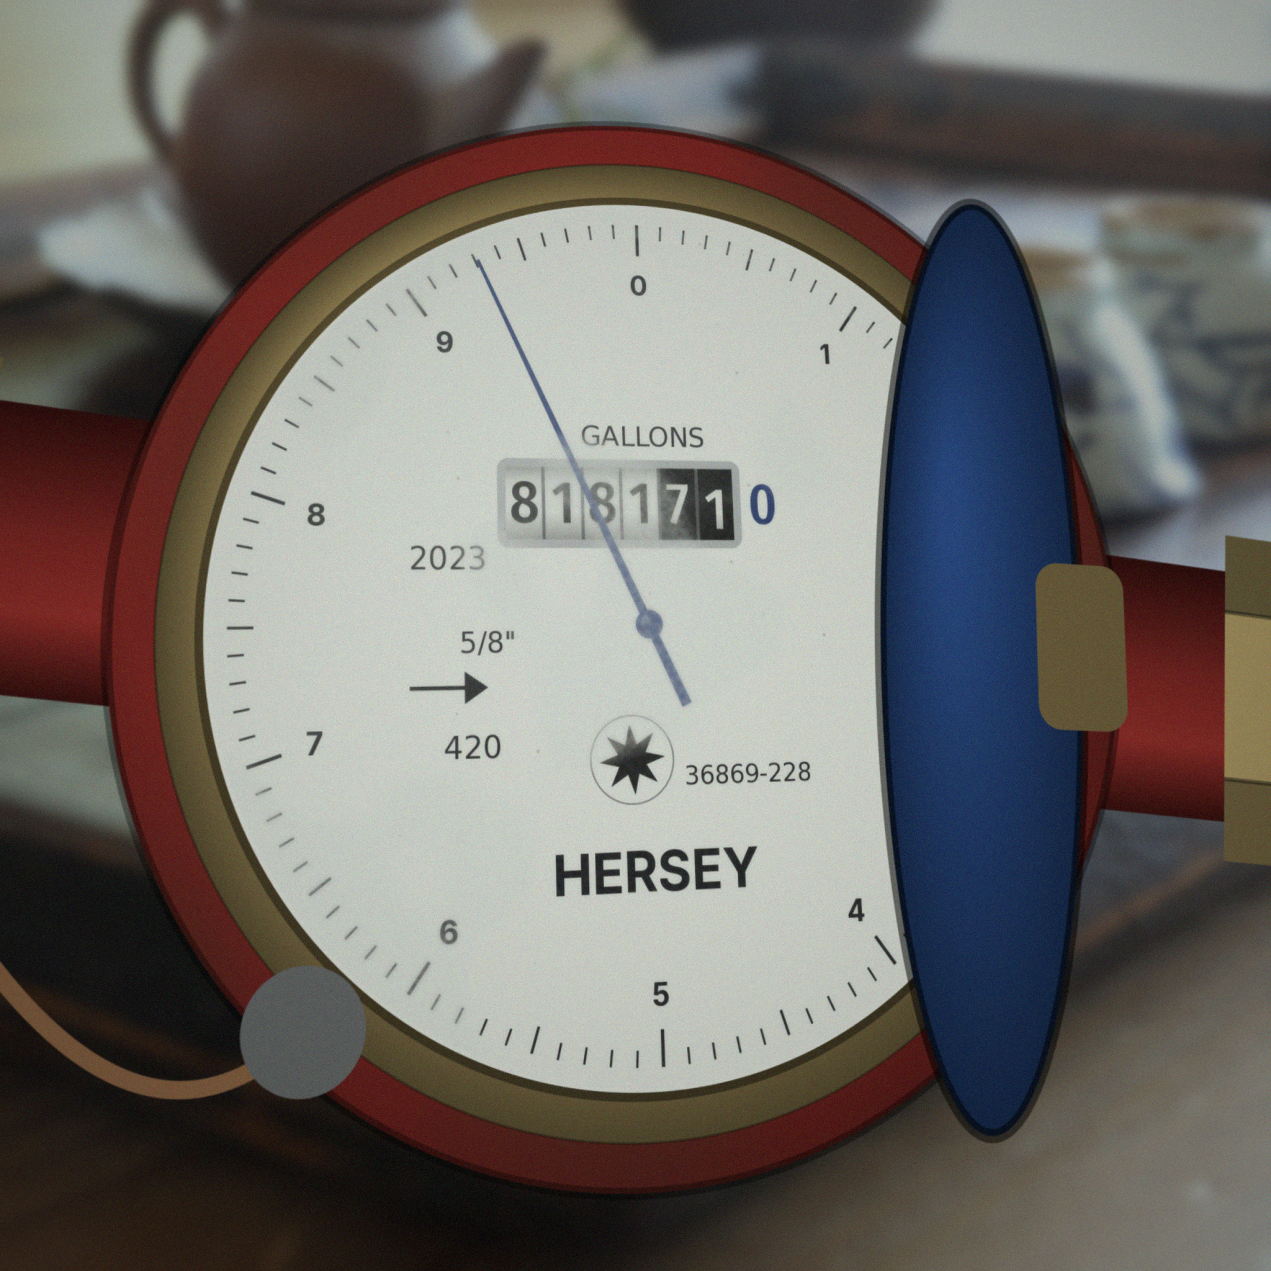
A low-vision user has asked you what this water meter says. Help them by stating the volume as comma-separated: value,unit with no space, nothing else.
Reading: 8181709.3,gal
